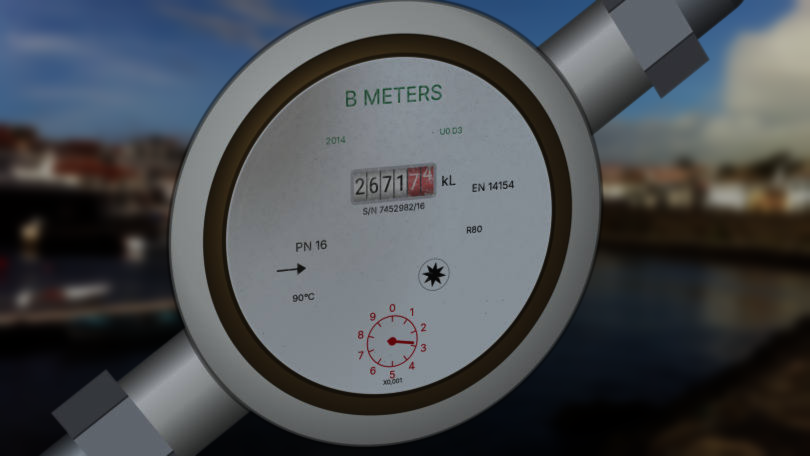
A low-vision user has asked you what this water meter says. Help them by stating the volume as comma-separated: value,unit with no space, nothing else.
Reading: 2671.742,kL
